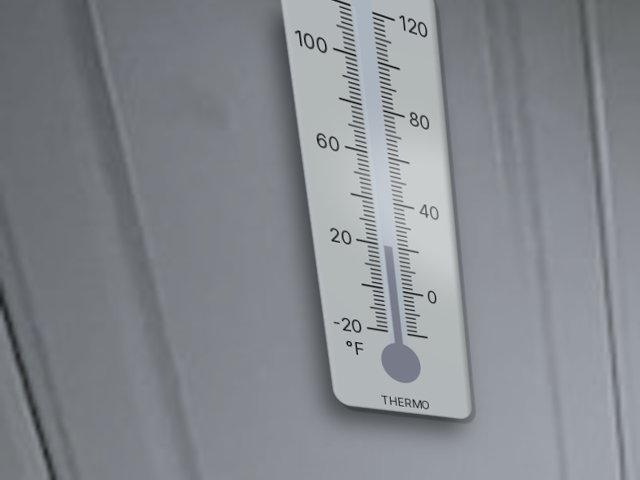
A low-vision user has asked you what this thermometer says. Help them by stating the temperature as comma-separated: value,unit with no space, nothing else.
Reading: 20,°F
